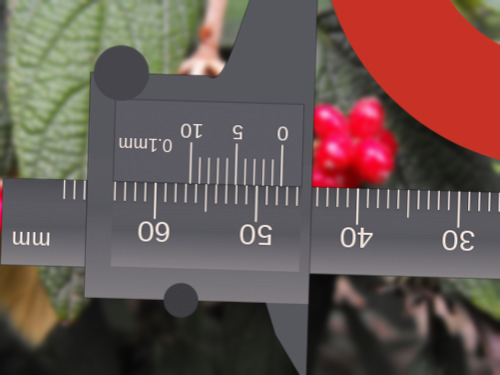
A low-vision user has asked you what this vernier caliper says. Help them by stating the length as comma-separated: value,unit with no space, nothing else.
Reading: 47.6,mm
